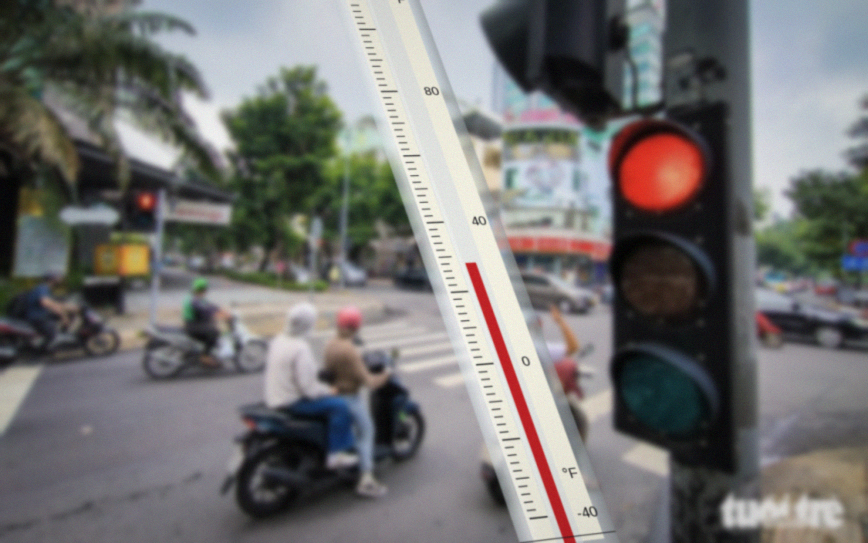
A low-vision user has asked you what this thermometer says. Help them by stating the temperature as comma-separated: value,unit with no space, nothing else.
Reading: 28,°F
